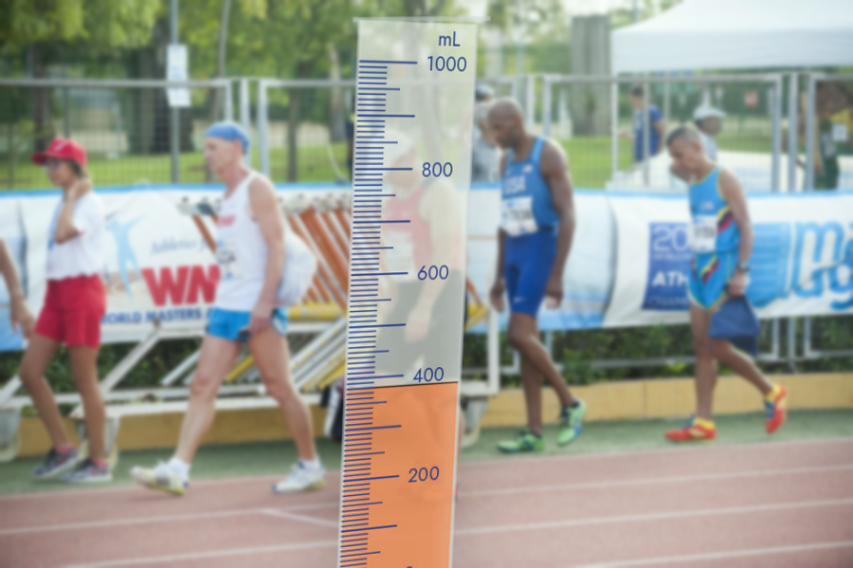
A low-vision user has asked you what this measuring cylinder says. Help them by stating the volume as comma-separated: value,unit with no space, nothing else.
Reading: 380,mL
